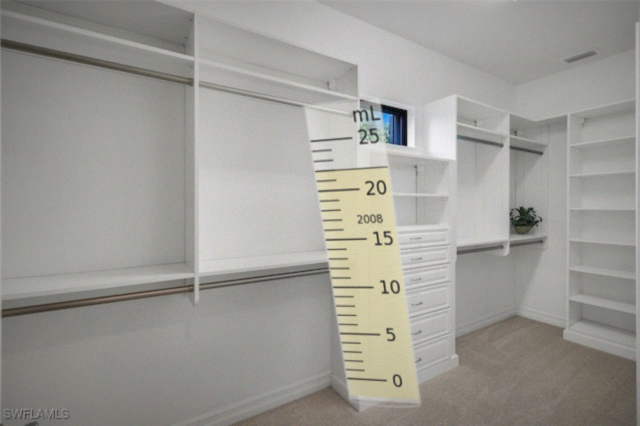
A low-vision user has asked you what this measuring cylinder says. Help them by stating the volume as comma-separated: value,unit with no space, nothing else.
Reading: 22,mL
